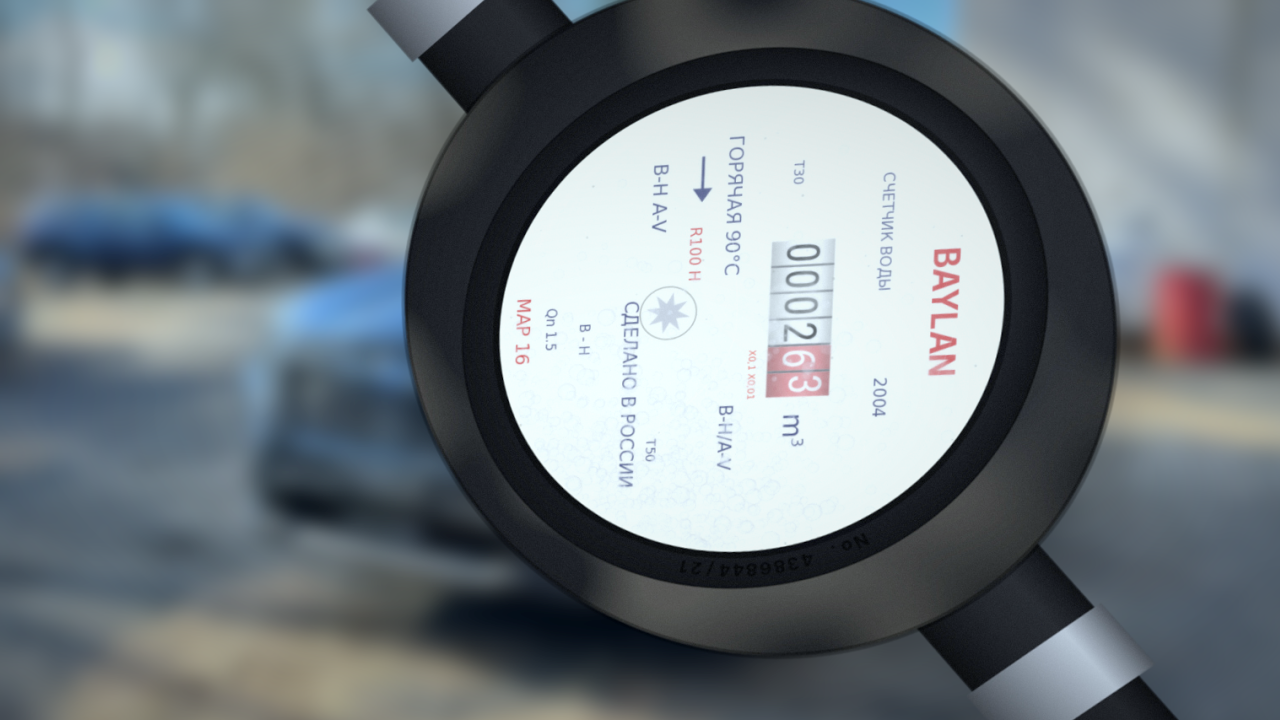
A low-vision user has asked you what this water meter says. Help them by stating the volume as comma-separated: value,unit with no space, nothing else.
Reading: 2.63,m³
